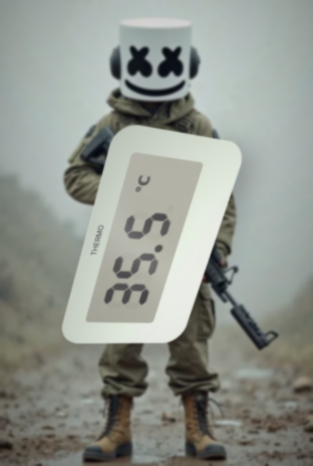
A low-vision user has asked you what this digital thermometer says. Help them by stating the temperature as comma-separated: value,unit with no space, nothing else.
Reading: 35.5,°C
